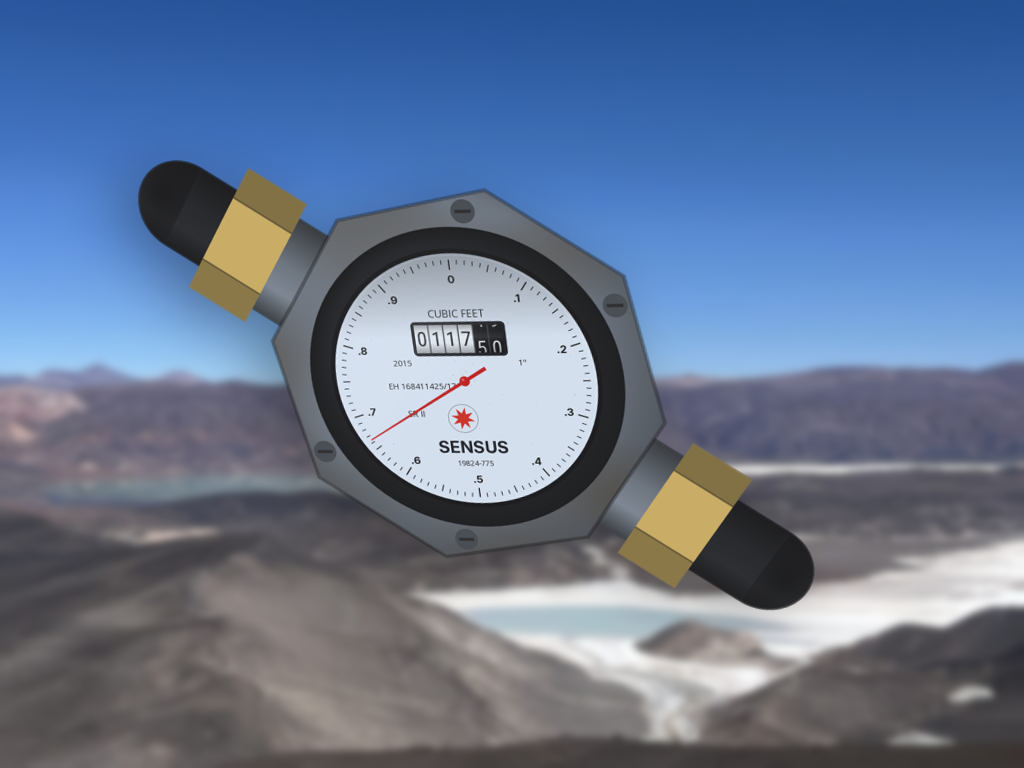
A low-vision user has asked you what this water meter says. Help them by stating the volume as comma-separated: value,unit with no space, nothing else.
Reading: 11749.66,ft³
